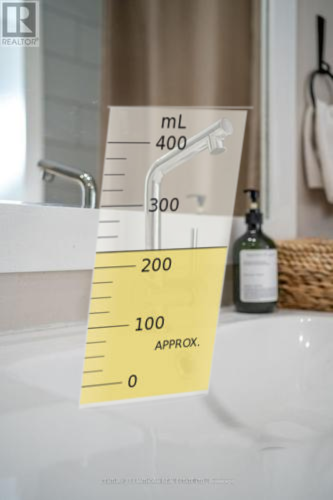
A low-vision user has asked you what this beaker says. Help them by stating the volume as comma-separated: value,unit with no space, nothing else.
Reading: 225,mL
